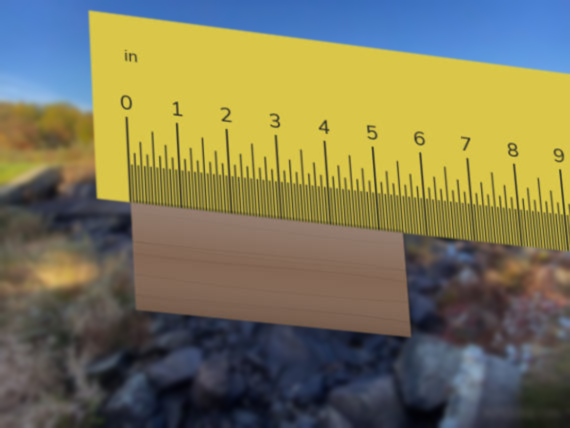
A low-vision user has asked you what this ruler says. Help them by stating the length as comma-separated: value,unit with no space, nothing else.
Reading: 5.5,in
